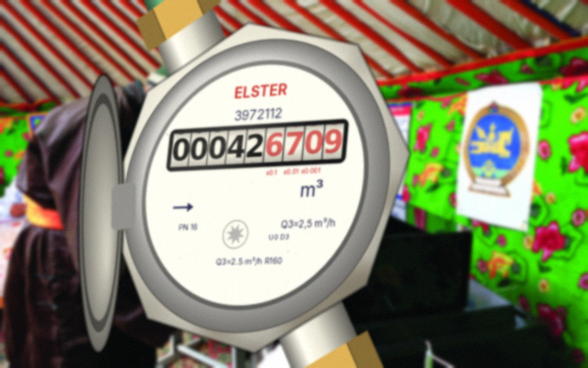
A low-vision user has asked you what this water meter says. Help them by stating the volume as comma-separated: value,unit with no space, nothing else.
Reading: 42.6709,m³
